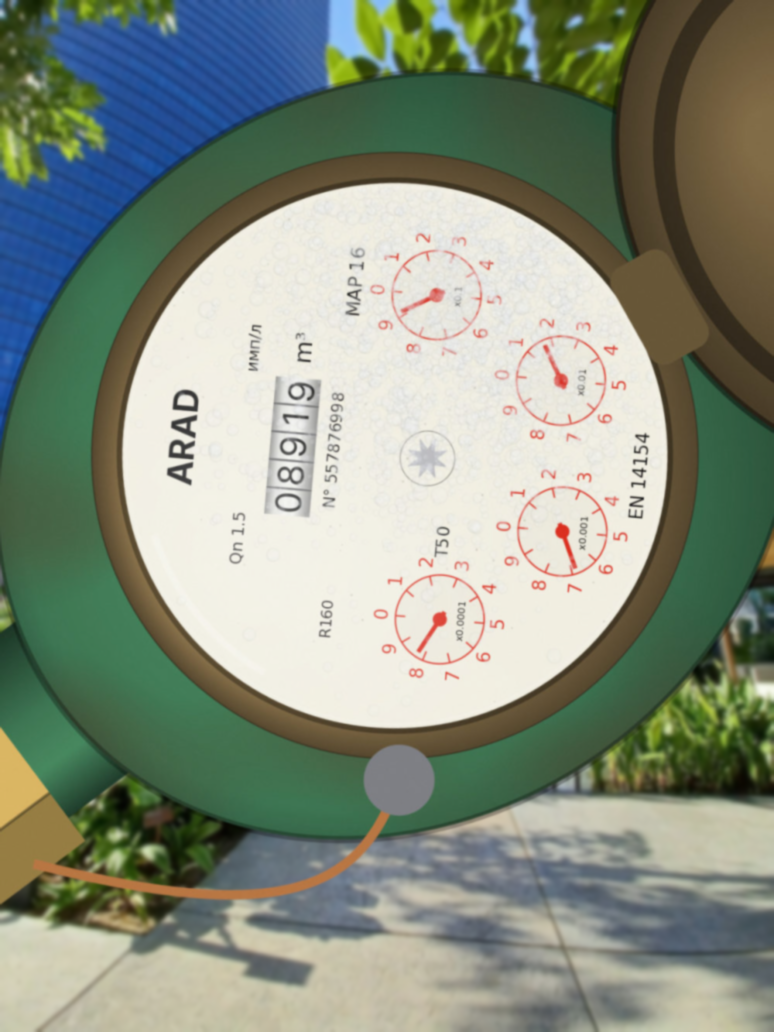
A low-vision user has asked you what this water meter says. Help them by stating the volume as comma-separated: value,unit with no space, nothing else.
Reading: 8918.9168,m³
